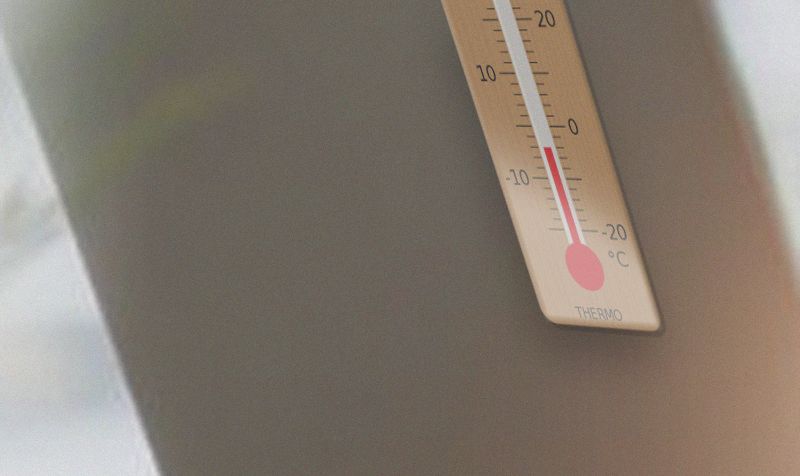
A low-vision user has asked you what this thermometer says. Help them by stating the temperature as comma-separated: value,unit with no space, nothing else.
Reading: -4,°C
